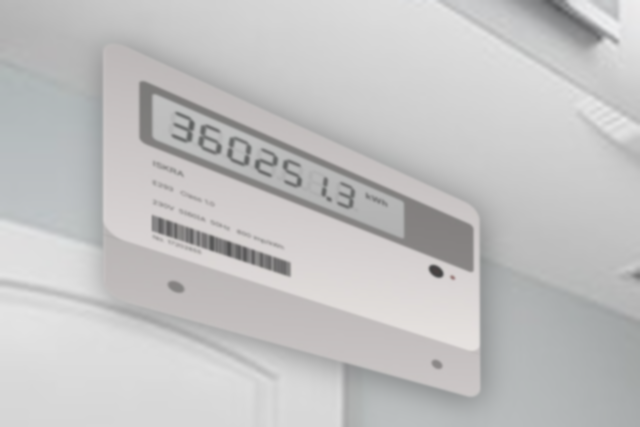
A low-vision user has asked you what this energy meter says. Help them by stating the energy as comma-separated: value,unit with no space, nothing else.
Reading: 360251.3,kWh
